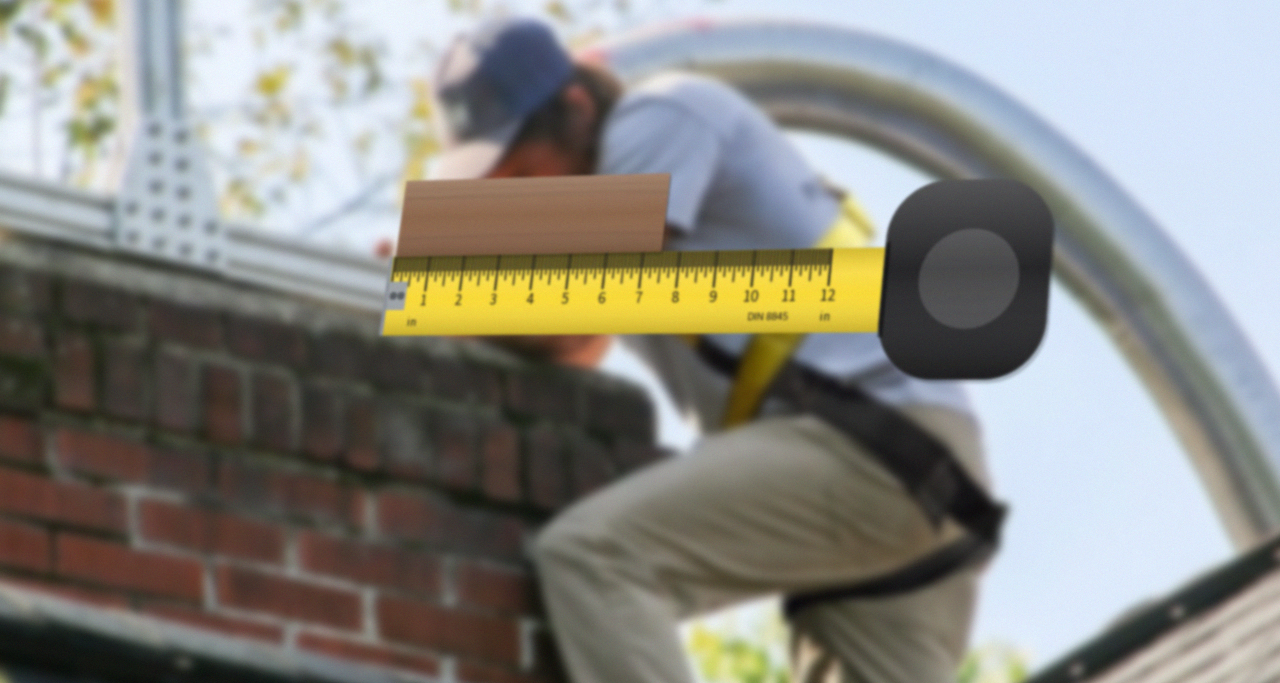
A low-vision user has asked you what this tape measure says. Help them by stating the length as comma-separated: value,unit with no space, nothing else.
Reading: 7.5,in
